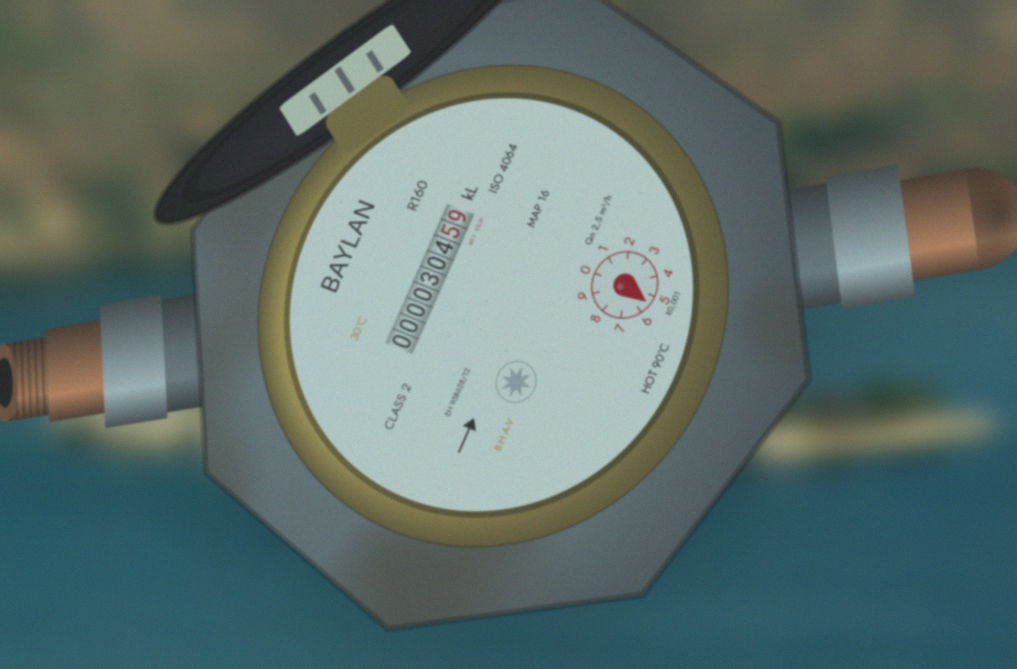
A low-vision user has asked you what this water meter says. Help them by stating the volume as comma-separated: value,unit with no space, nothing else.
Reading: 304.595,kL
